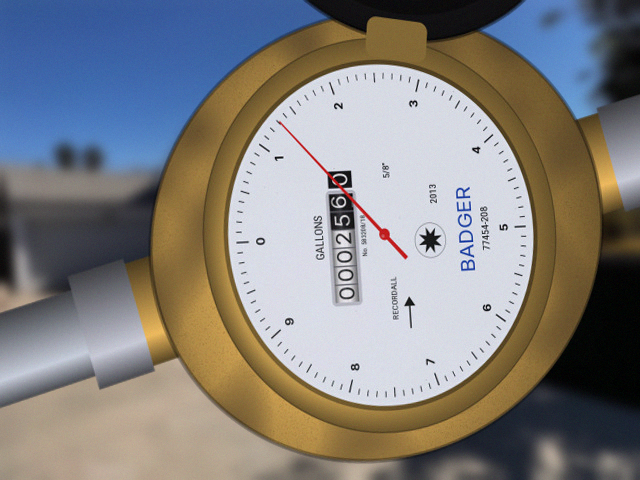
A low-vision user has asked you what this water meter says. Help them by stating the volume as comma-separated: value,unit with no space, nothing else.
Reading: 2561.3,gal
